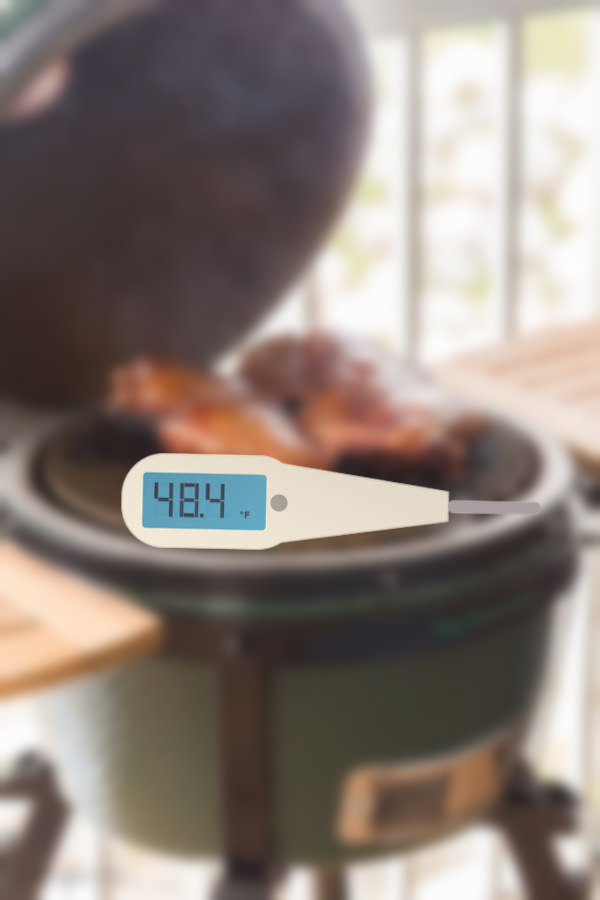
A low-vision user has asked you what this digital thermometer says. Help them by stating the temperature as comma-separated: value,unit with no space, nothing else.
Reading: 48.4,°F
